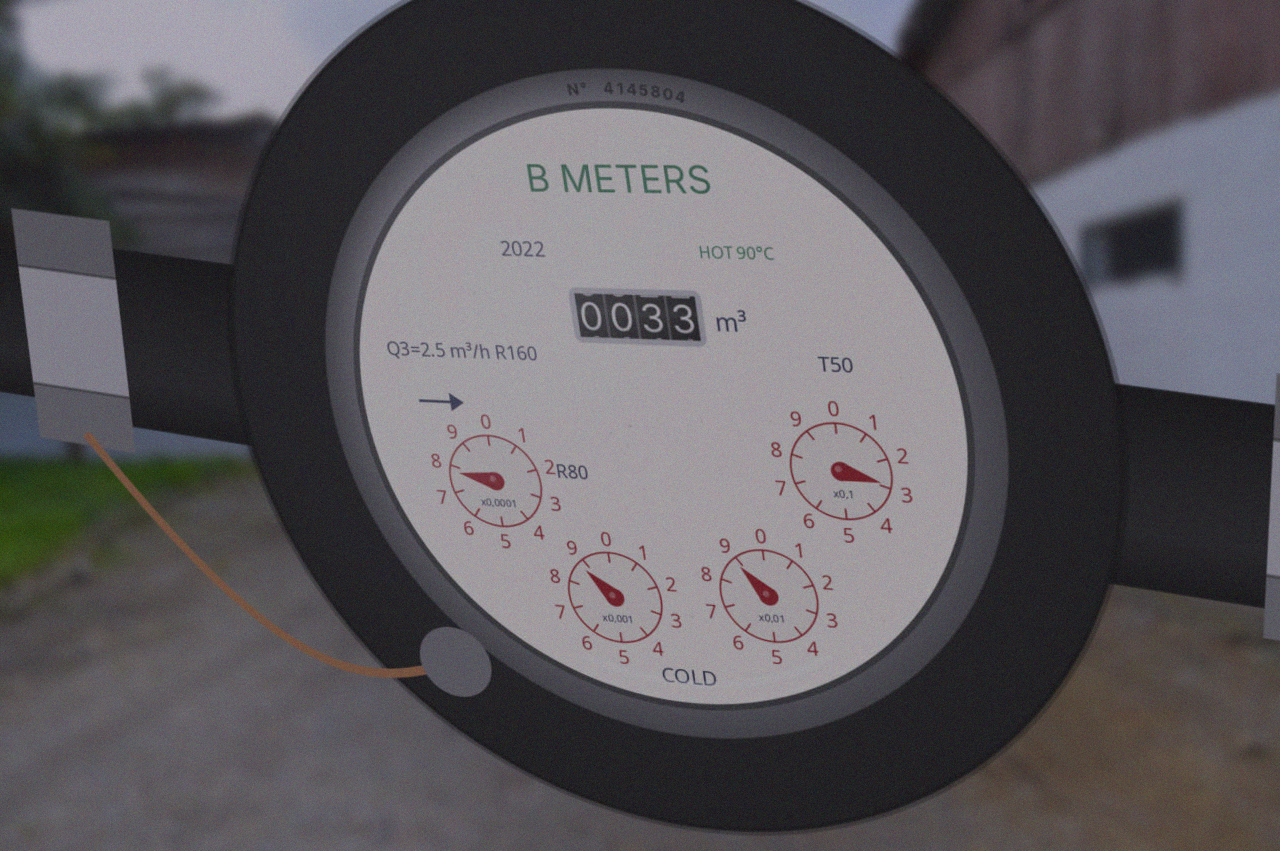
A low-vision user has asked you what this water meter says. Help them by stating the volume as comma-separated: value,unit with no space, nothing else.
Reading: 33.2887,m³
